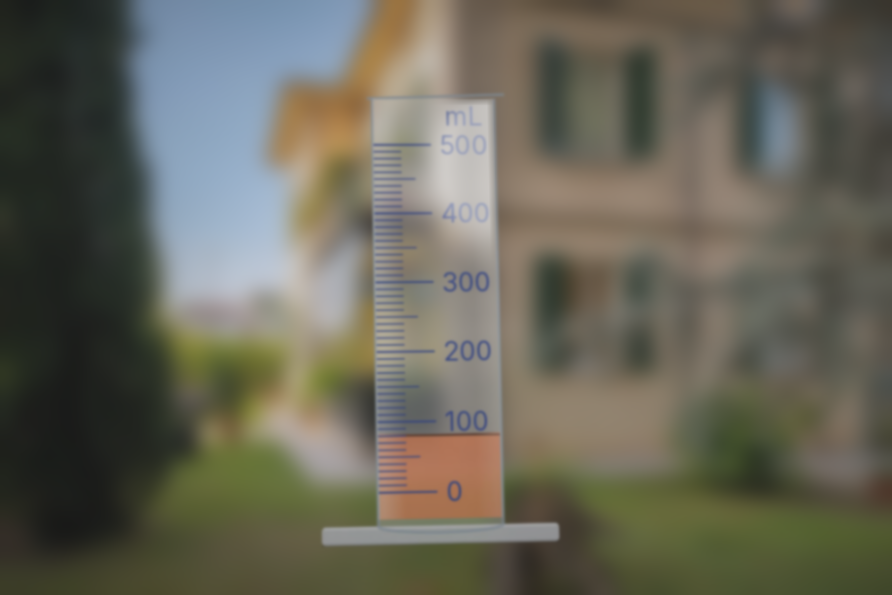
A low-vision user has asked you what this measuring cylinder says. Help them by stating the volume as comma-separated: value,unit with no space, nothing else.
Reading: 80,mL
